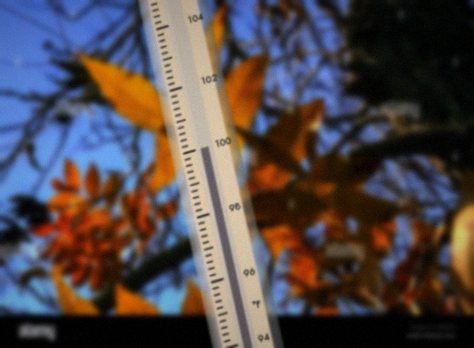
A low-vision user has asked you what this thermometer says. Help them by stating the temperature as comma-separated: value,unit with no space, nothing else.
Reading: 100,°F
